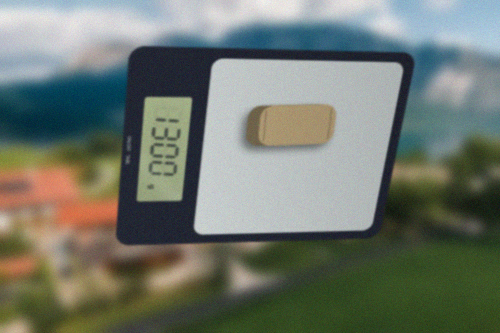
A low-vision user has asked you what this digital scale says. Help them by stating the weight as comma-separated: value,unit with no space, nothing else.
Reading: 1300,g
